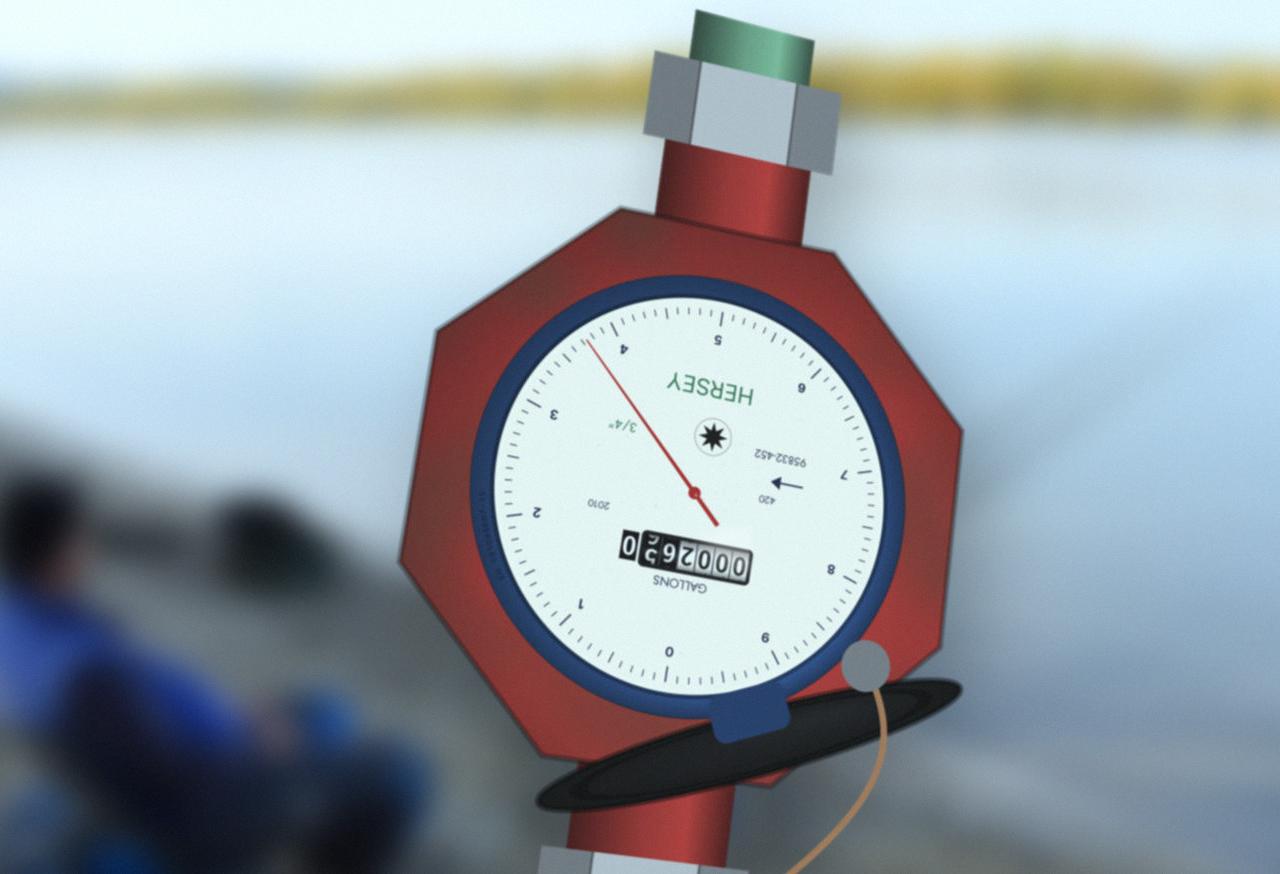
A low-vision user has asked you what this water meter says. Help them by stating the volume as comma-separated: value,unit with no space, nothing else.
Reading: 2653.7,gal
